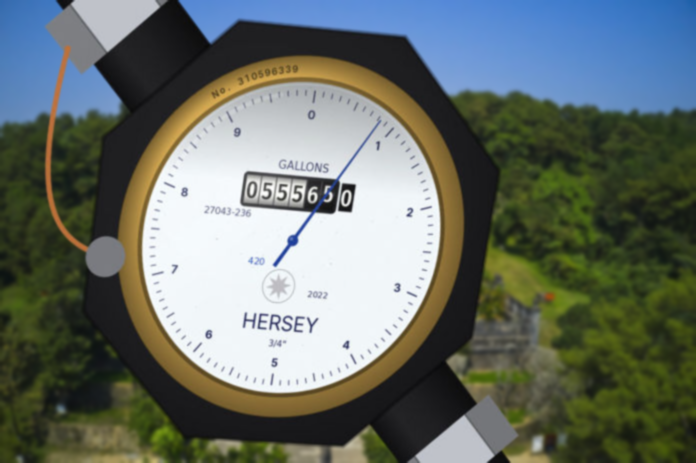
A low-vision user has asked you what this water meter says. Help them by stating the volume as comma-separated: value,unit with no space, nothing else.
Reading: 555650.8,gal
